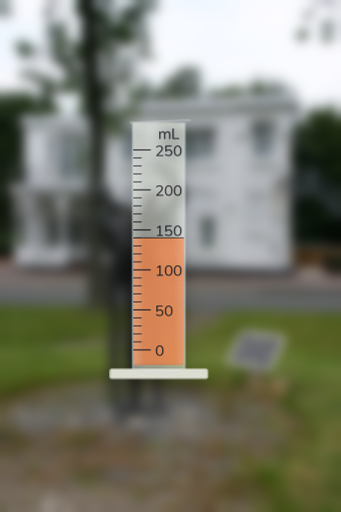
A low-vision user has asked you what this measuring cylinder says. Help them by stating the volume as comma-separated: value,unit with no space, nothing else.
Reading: 140,mL
